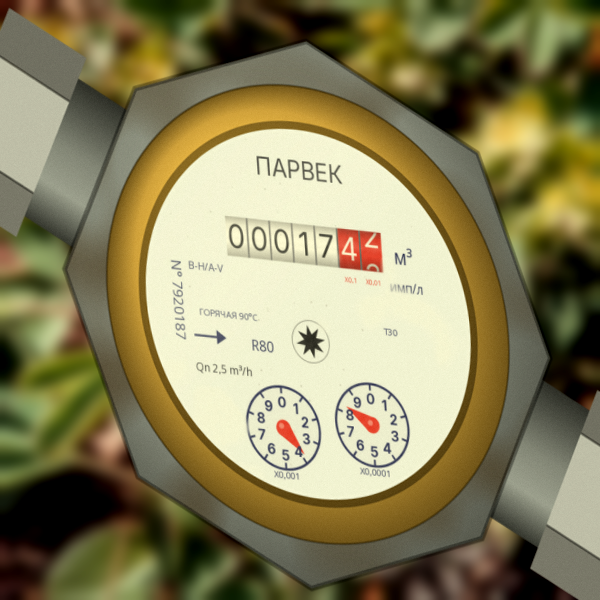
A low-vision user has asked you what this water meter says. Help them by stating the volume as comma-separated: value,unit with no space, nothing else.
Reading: 17.4238,m³
